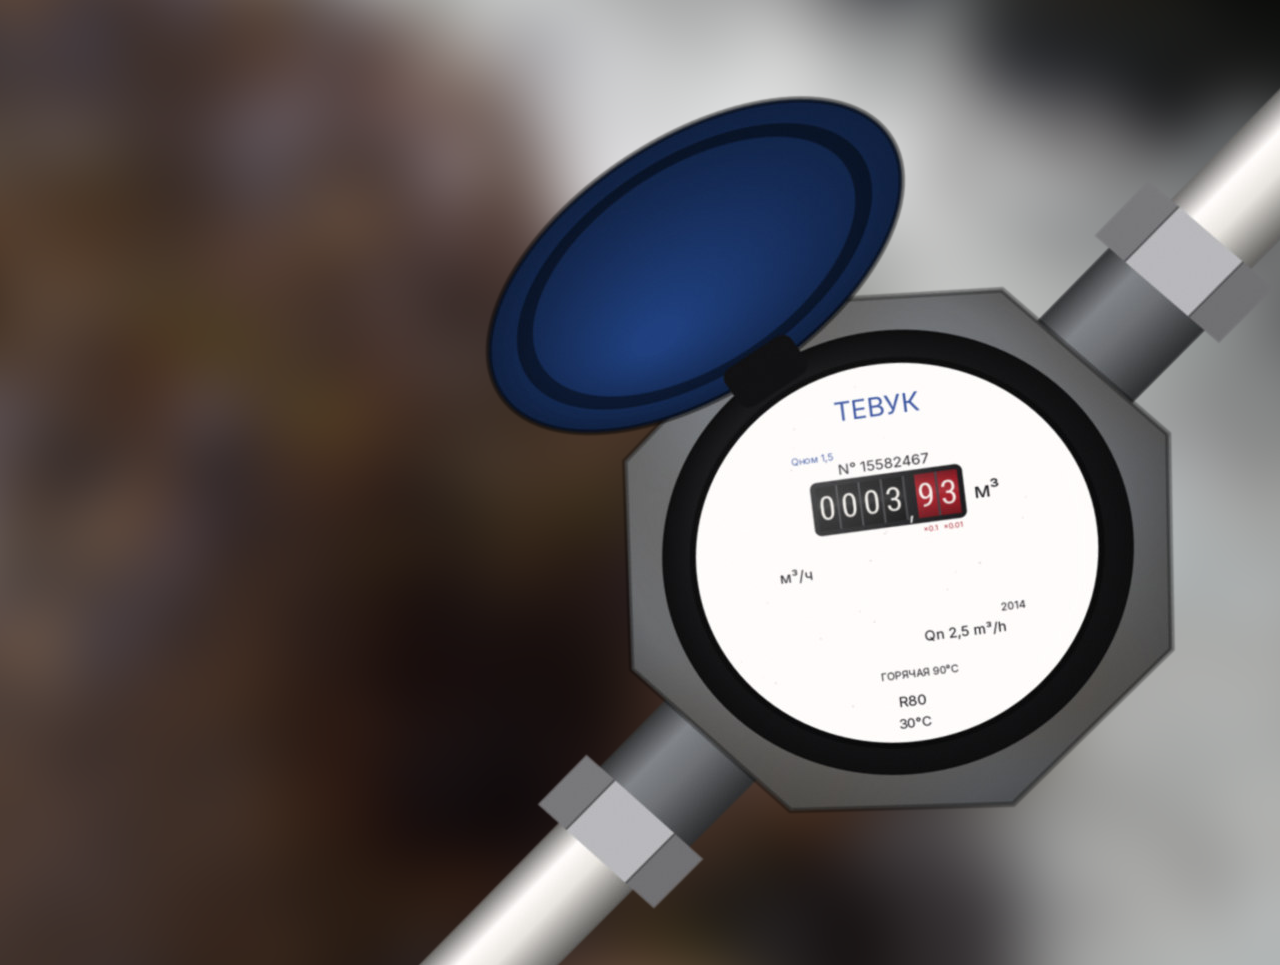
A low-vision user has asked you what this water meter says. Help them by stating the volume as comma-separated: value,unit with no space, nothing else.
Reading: 3.93,m³
